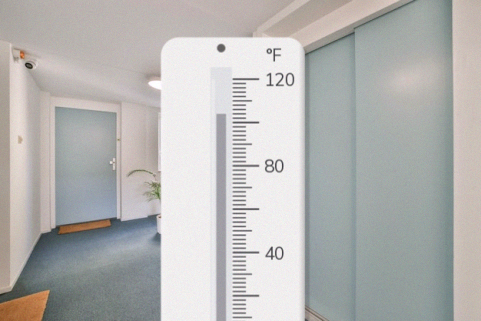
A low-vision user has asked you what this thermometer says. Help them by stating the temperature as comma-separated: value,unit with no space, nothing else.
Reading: 104,°F
